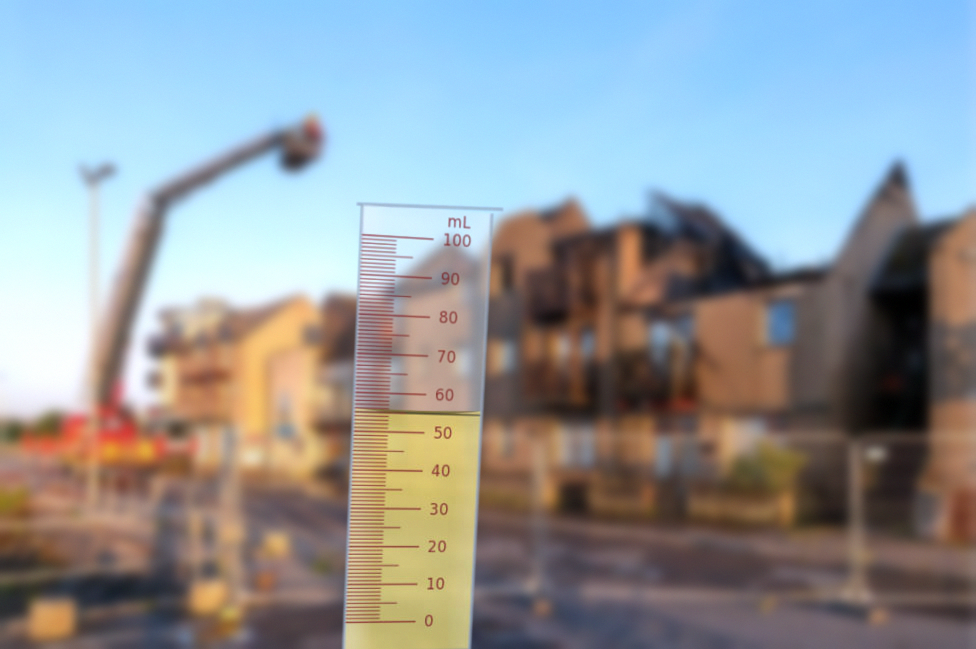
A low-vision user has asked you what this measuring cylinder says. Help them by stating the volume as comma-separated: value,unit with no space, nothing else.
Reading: 55,mL
